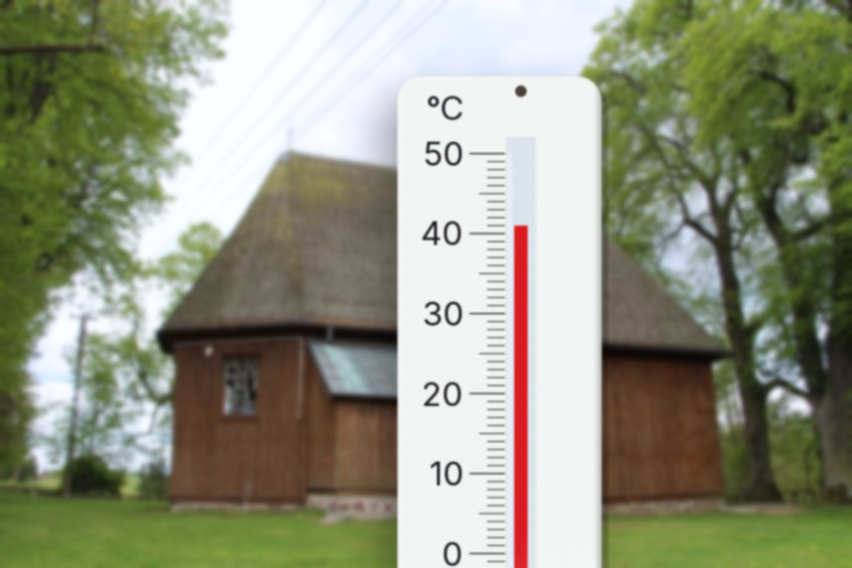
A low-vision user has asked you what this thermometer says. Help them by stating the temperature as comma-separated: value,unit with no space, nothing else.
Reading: 41,°C
